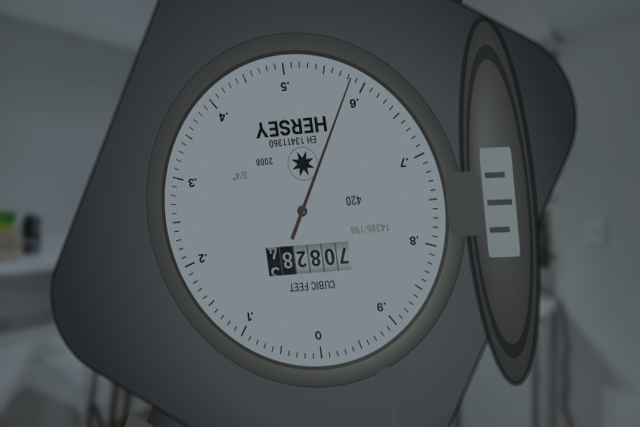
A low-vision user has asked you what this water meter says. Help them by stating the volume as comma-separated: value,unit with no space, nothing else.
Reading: 708283.58,ft³
